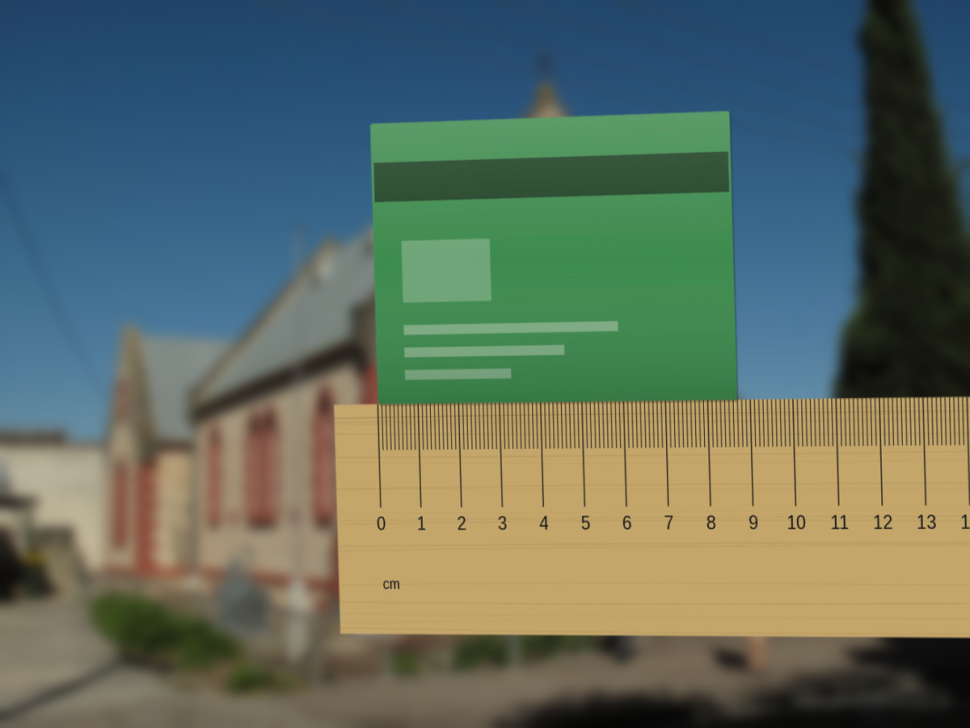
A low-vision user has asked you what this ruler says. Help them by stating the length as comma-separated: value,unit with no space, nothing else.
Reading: 8.7,cm
